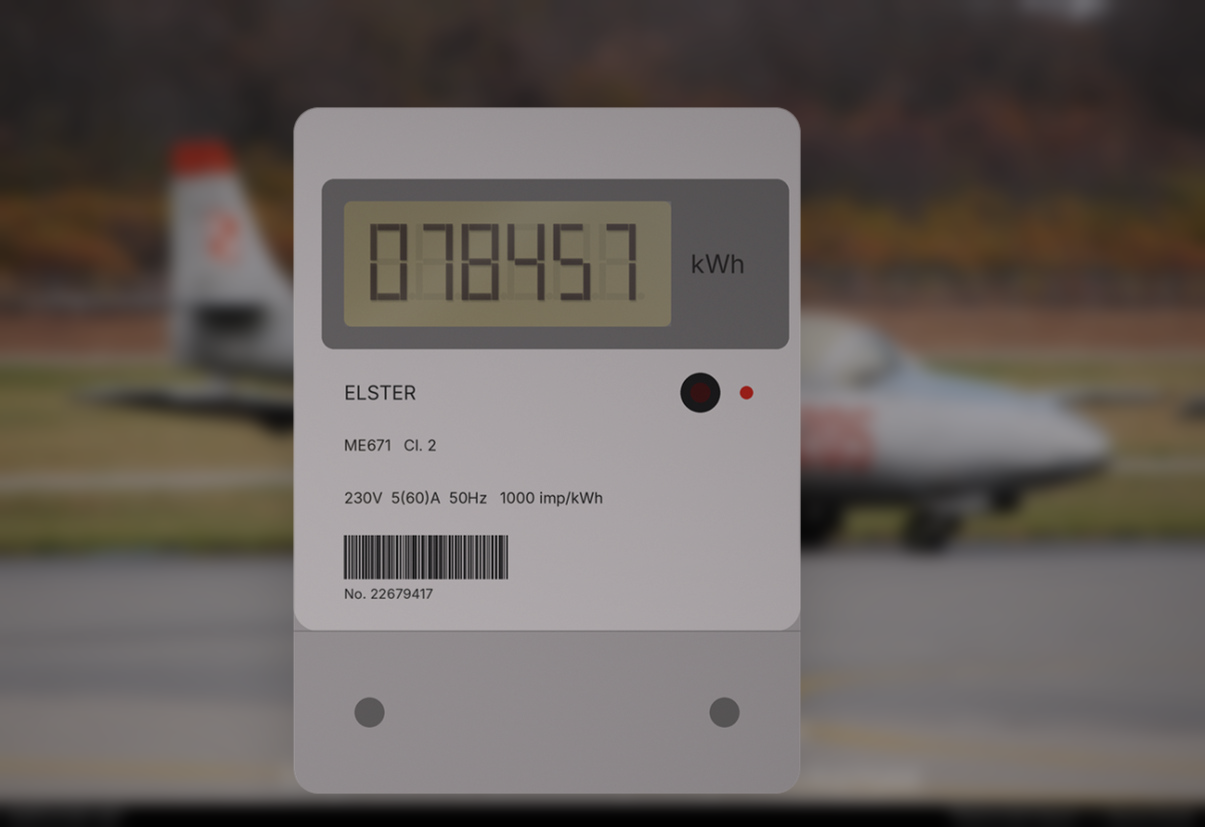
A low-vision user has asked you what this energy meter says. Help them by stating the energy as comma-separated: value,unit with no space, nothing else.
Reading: 78457,kWh
